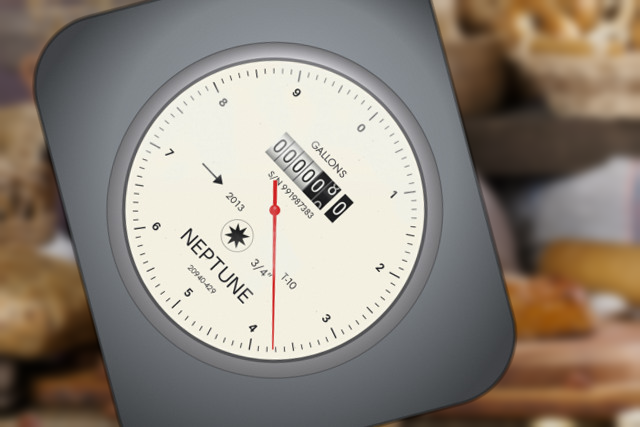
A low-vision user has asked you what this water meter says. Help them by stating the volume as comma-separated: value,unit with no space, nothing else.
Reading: 83.7,gal
